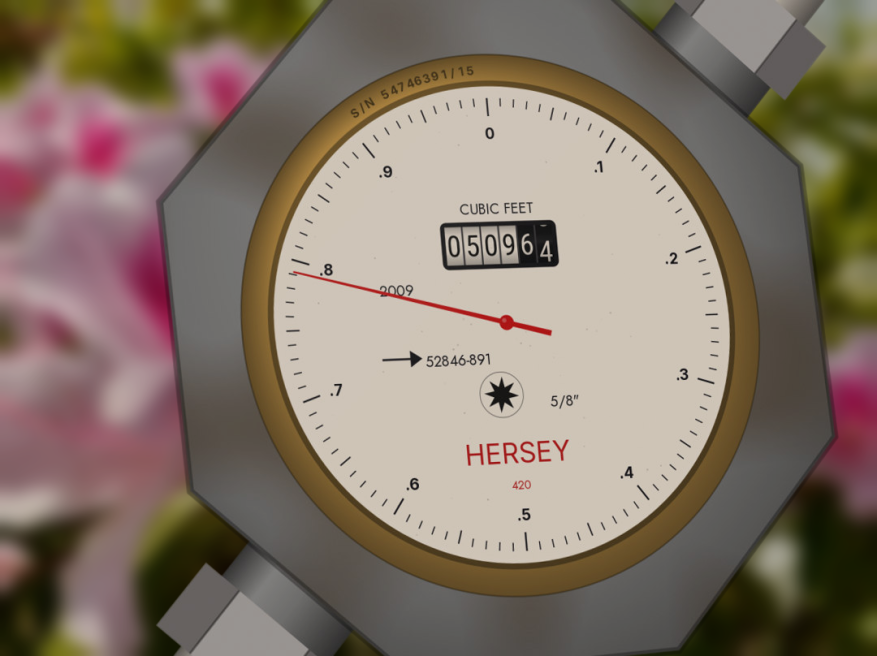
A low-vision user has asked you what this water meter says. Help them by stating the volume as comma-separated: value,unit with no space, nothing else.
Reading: 50963.79,ft³
